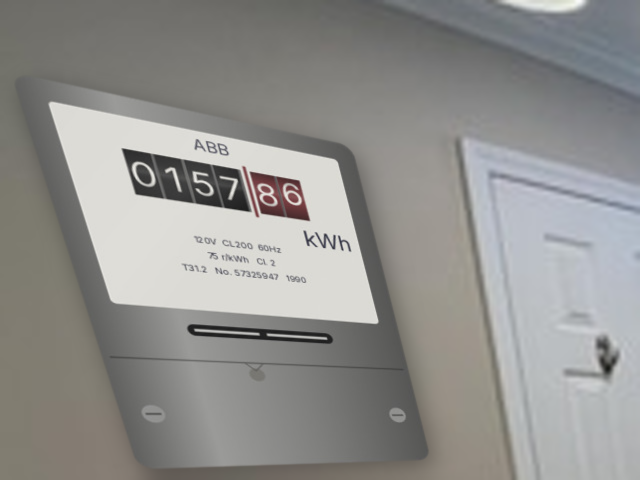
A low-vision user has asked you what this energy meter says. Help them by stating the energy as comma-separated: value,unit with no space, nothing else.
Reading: 157.86,kWh
